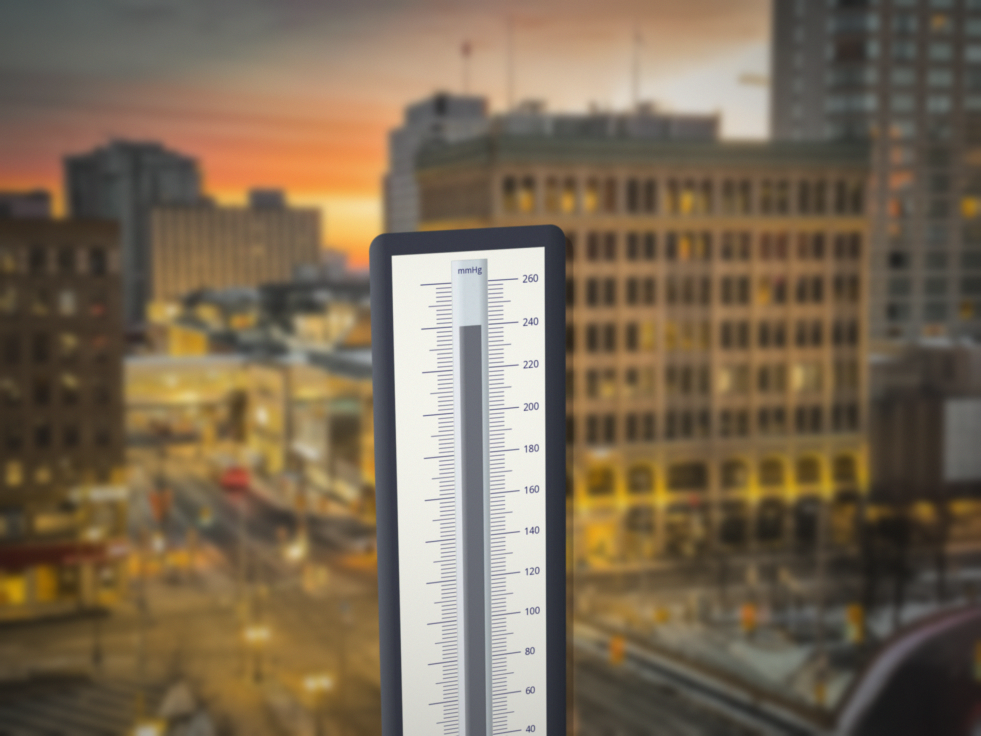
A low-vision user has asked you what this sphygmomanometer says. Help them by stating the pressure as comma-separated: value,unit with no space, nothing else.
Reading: 240,mmHg
